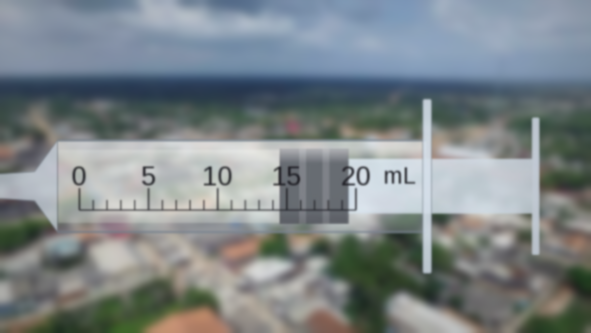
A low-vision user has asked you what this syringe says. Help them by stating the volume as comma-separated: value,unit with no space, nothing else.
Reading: 14.5,mL
